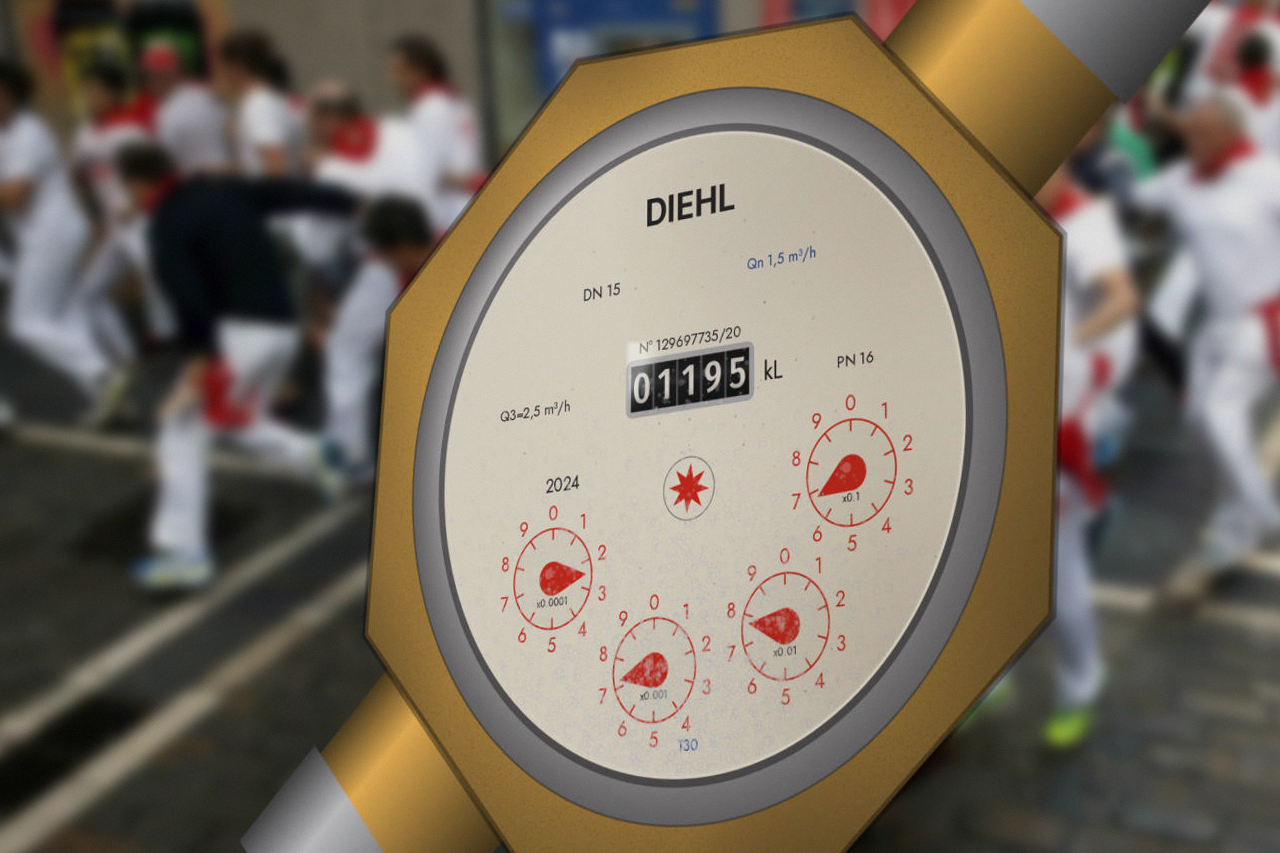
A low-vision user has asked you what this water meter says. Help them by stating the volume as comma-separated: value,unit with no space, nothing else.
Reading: 1195.6772,kL
